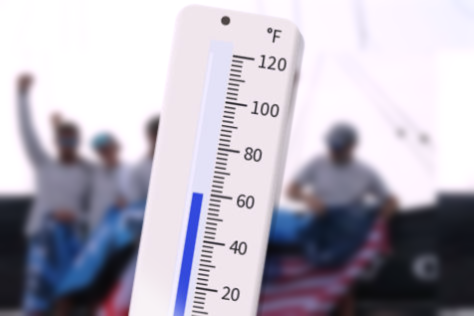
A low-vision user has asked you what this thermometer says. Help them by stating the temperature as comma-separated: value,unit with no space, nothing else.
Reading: 60,°F
